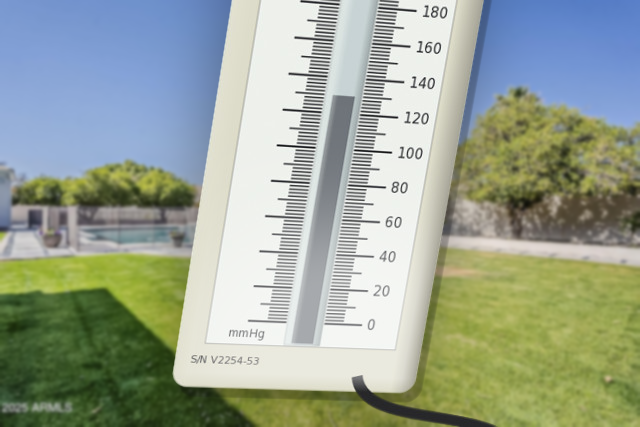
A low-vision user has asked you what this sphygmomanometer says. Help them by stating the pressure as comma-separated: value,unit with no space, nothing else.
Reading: 130,mmHg
